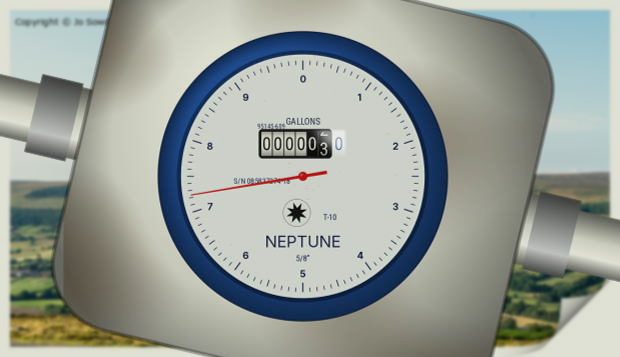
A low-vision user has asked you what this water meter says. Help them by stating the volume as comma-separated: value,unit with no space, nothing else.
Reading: 27.2,gal
